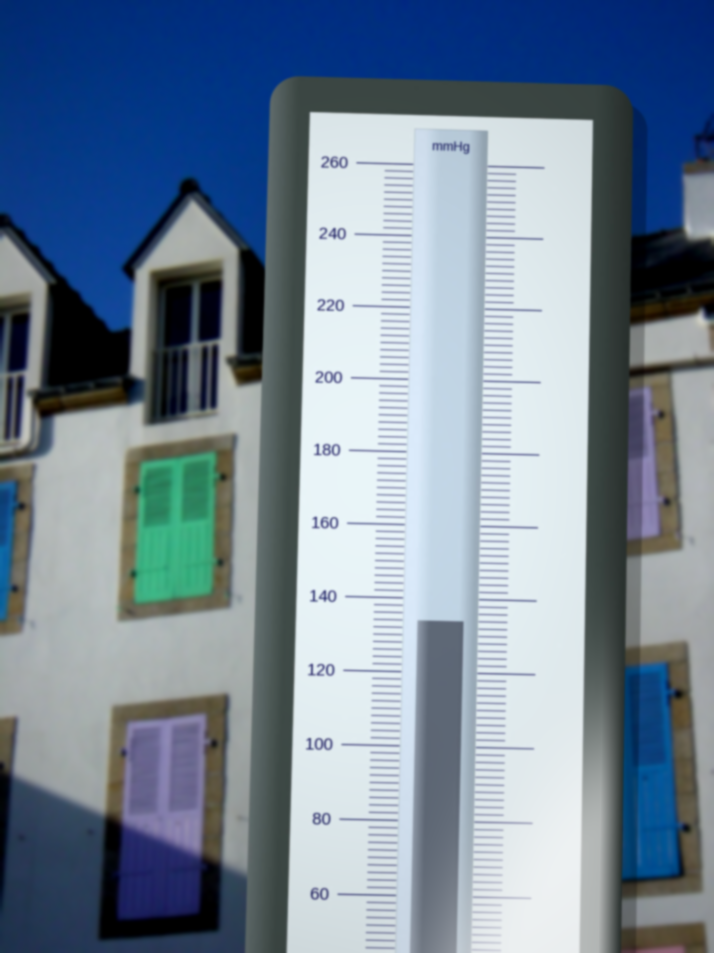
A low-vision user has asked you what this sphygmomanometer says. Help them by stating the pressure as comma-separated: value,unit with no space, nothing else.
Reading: 134,mmHg
